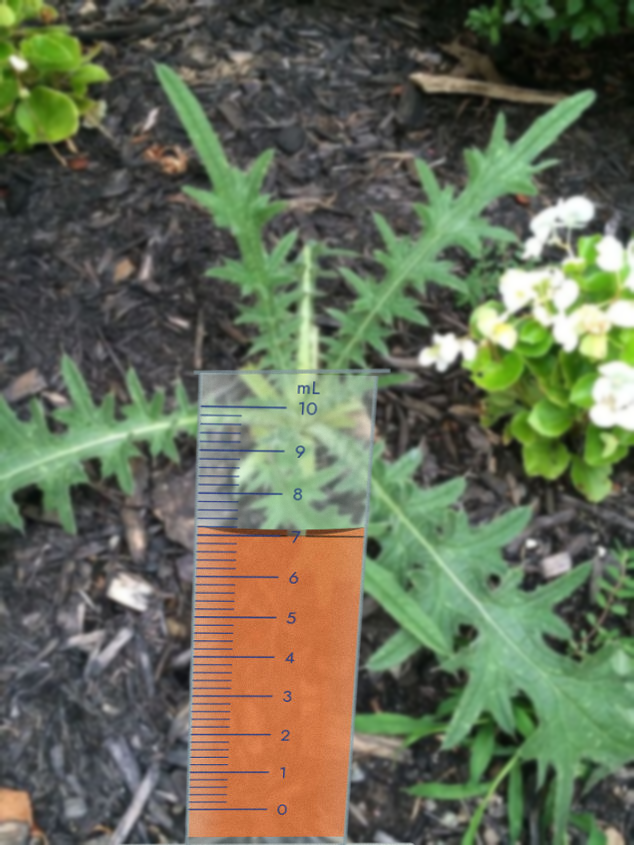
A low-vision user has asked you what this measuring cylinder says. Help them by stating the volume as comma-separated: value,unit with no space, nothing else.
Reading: 7,mL
